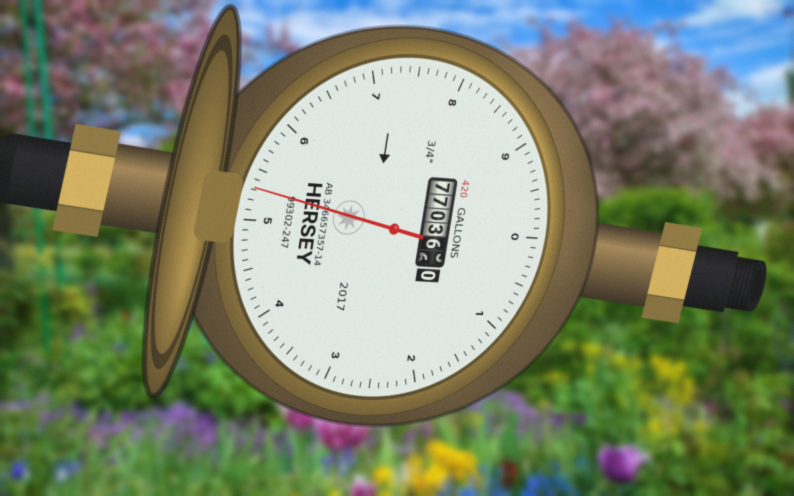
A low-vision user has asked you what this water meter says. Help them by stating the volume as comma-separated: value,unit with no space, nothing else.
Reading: 7703655.3,gal
